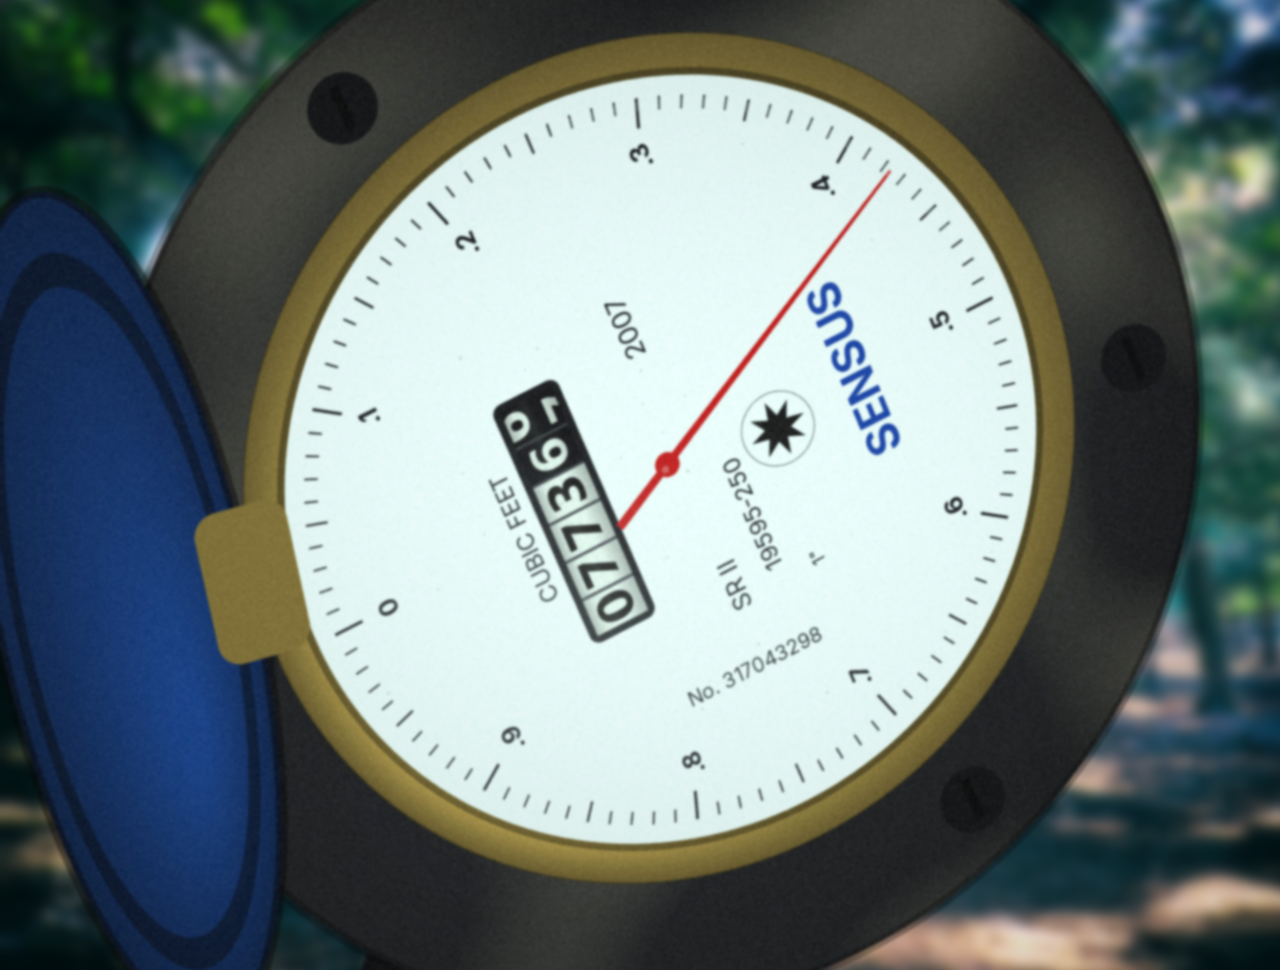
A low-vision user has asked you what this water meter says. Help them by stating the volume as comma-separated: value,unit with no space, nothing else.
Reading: 77366.42,ft³
